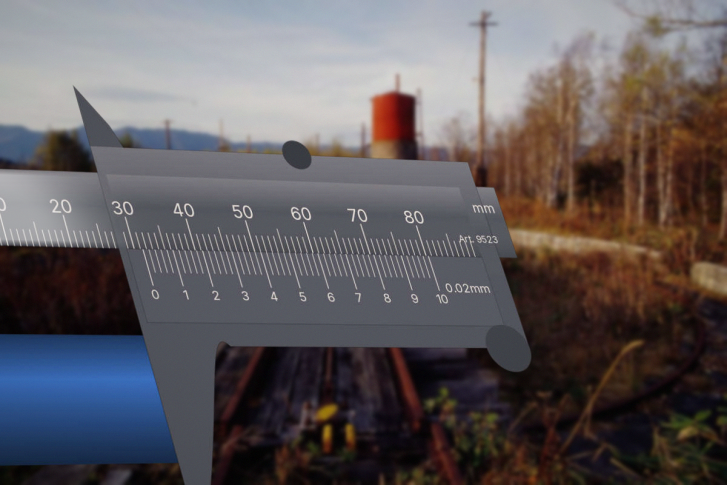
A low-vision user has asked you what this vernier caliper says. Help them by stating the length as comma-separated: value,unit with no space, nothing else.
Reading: 31.4,mm
